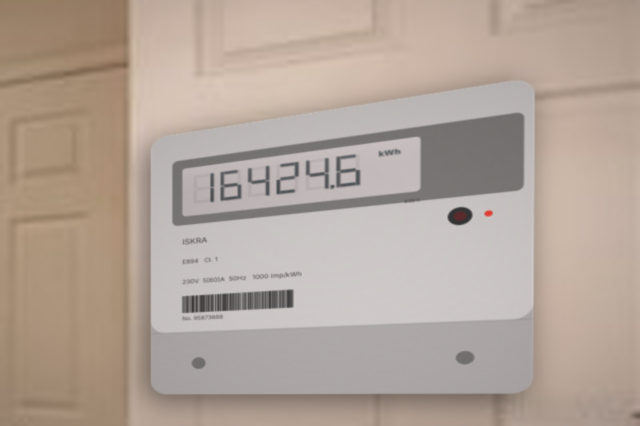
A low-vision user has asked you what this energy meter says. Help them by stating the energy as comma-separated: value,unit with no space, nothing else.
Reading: 16424.6,kWh
